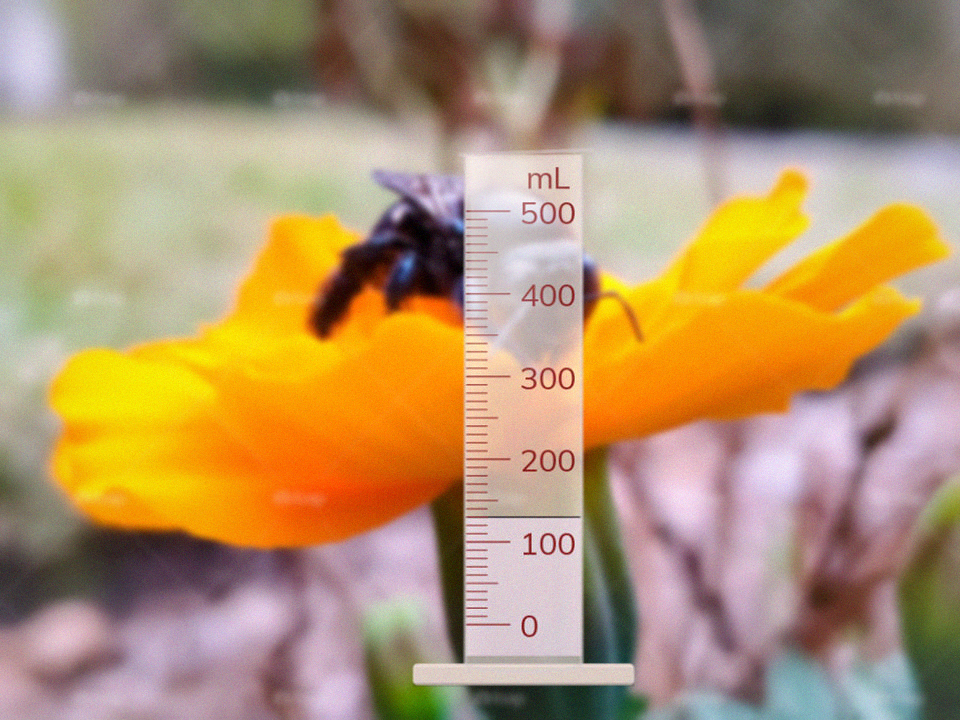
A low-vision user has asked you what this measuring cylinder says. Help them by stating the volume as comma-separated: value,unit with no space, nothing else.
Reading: 130,mL
